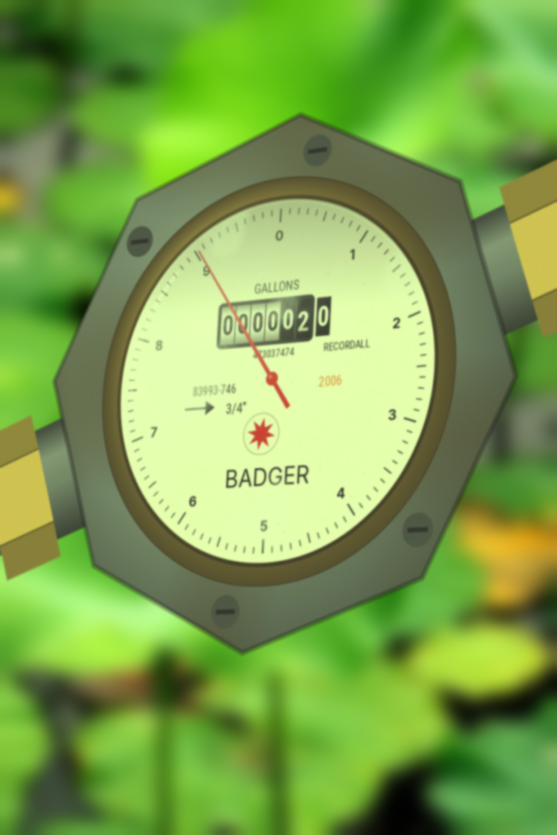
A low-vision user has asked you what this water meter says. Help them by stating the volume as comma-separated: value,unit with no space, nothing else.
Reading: 19.0,gal
